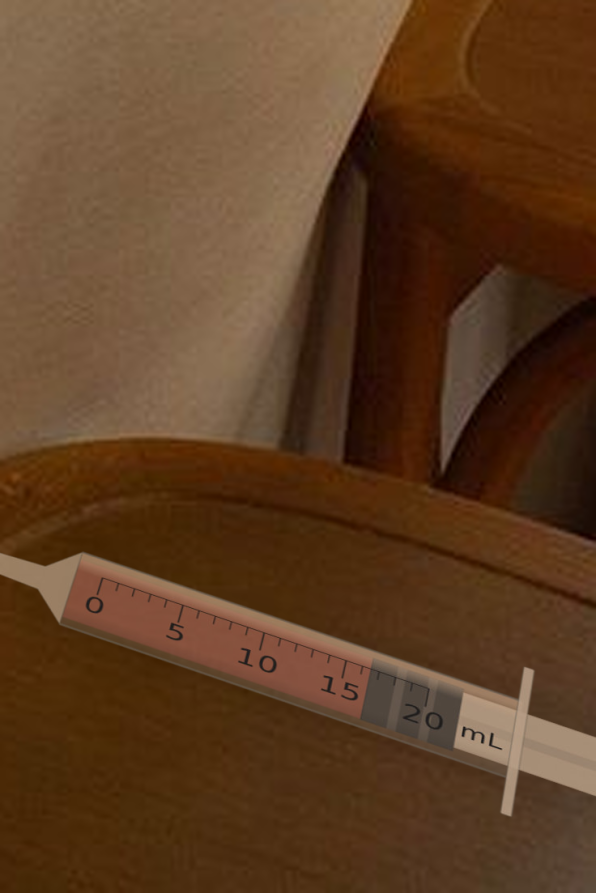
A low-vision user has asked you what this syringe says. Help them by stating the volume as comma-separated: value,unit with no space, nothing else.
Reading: 16.5,mL
